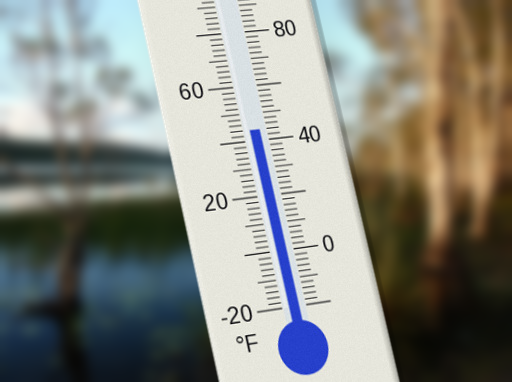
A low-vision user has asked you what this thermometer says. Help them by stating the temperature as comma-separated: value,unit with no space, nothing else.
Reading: 44,°F
